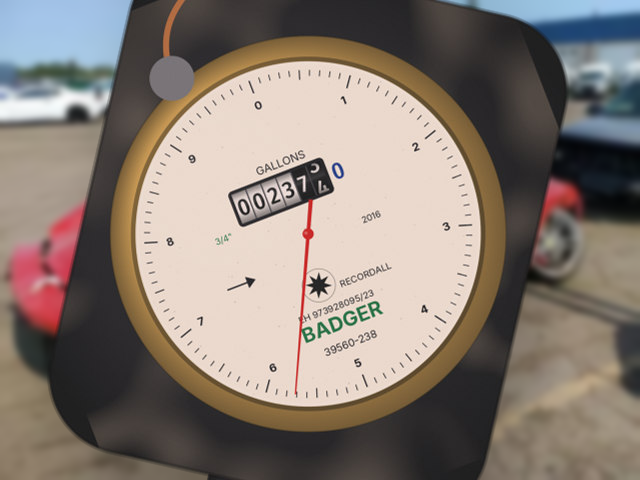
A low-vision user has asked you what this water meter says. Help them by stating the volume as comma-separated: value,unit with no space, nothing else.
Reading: 23735.7,gal
